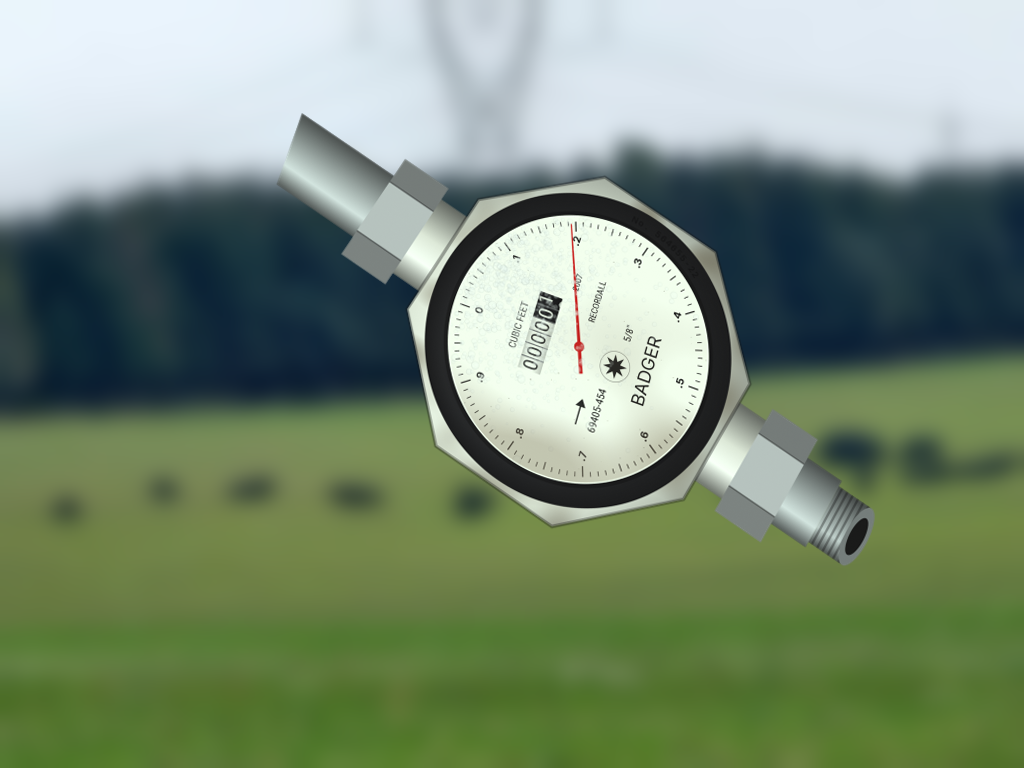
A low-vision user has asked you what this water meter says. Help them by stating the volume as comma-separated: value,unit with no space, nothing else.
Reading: 1.19,ft³
